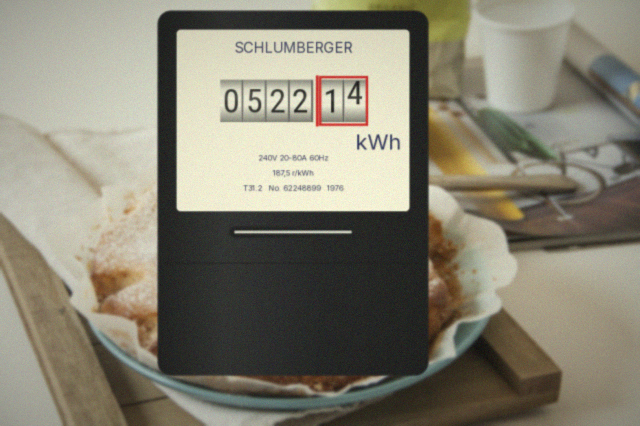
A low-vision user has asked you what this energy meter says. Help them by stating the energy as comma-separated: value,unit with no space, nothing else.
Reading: 522.14,kWh
